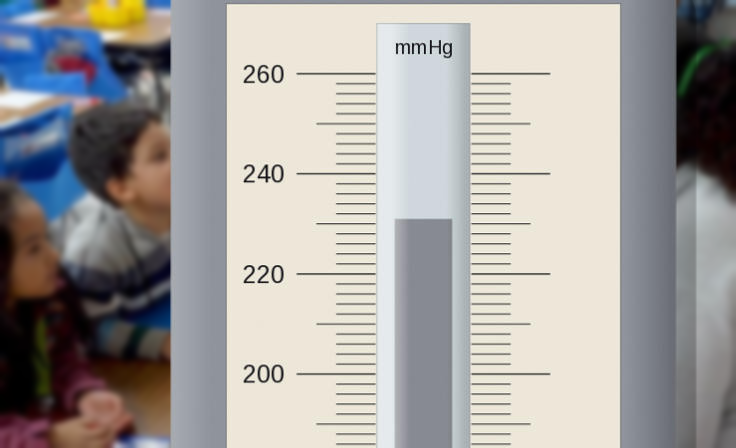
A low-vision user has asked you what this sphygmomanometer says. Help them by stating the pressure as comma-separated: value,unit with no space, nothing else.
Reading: 231,mmHg
